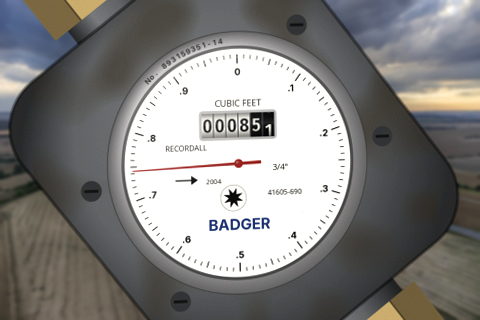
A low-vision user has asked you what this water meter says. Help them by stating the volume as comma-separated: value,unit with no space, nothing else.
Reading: 850.74,ft³
